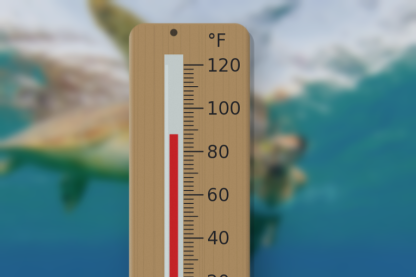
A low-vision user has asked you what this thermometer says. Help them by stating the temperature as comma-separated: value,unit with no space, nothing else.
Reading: 88,°F
